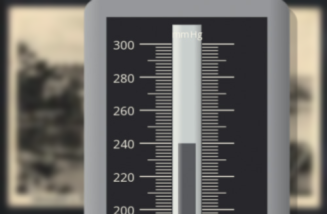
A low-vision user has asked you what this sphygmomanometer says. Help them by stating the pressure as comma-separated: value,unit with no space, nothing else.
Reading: 240,mmHg
